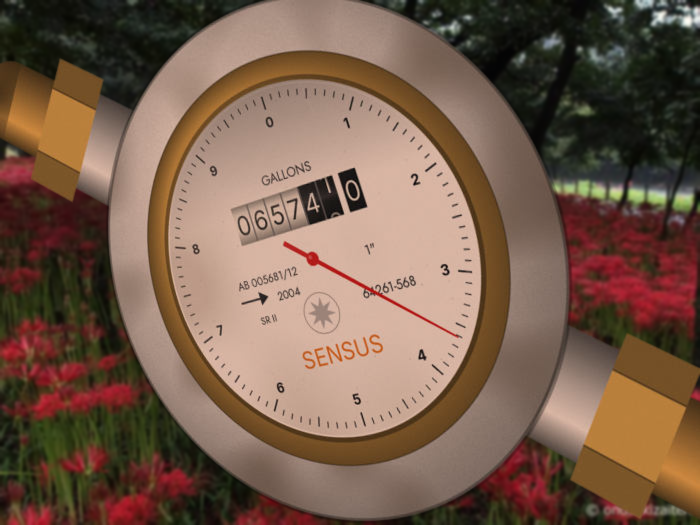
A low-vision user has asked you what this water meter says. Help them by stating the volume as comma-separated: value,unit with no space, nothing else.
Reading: 657413.6,gal
